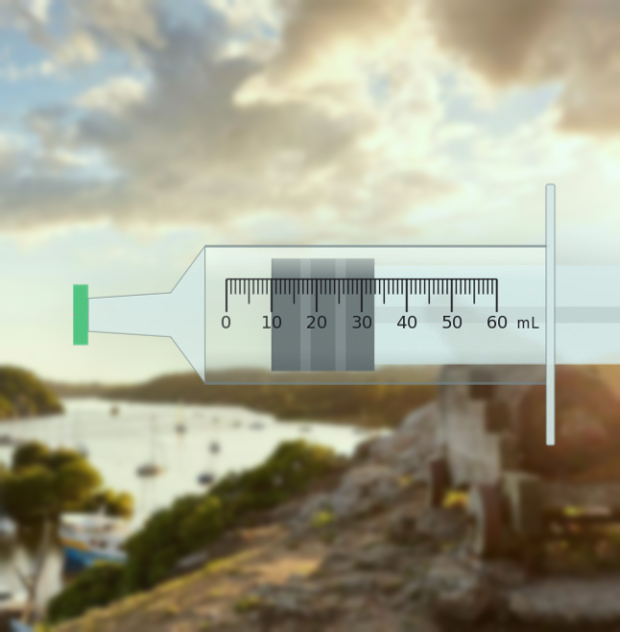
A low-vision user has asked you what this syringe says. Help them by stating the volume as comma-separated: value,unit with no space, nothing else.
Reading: 10,mL
